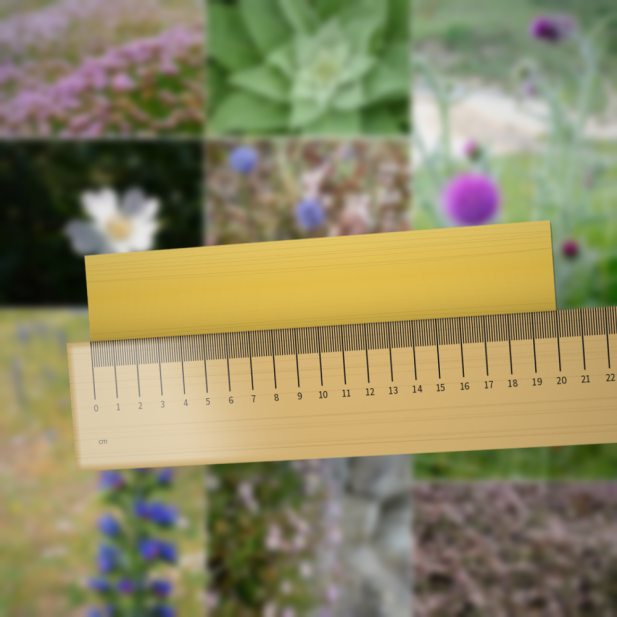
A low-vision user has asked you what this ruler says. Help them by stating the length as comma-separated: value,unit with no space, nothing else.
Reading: 20,cm
